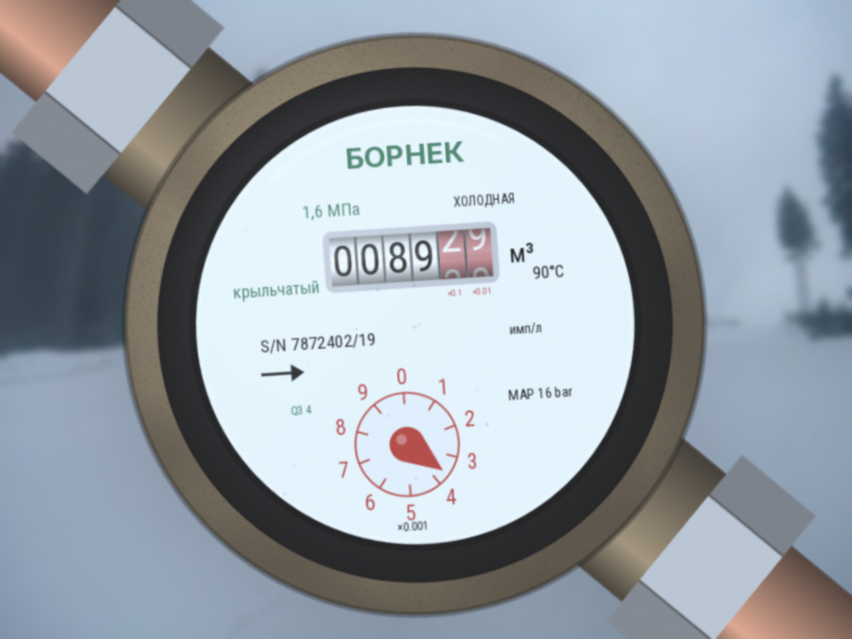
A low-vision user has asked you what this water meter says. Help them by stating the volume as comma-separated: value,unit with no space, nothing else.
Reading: 89.293,m³
